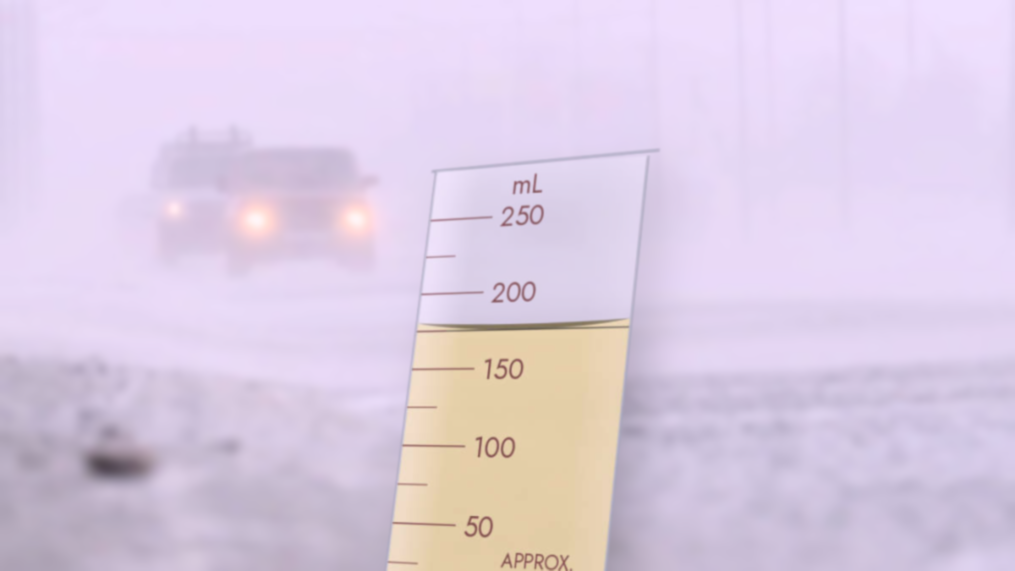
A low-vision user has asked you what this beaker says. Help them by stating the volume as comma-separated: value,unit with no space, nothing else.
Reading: 175,mL
